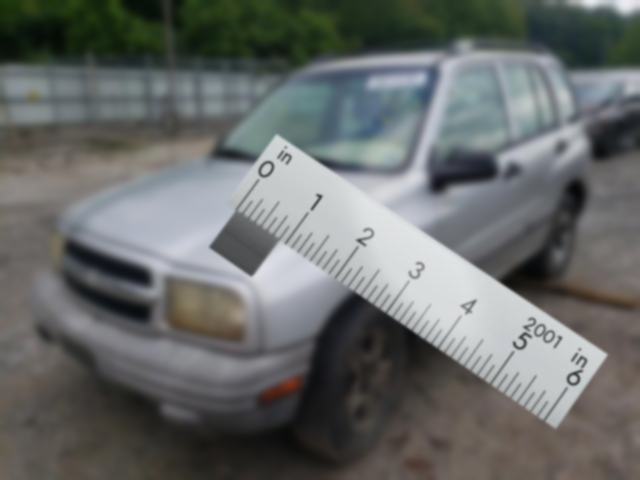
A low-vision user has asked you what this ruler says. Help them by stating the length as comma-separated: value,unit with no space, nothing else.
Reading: 0.875,in
